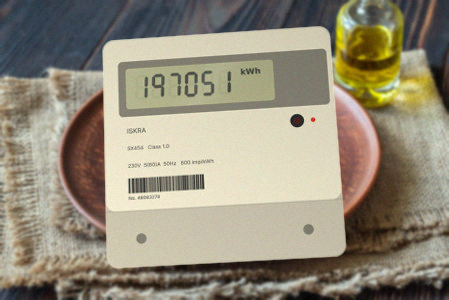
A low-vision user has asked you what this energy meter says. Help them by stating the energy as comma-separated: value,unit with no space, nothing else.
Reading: 197051,kWh
